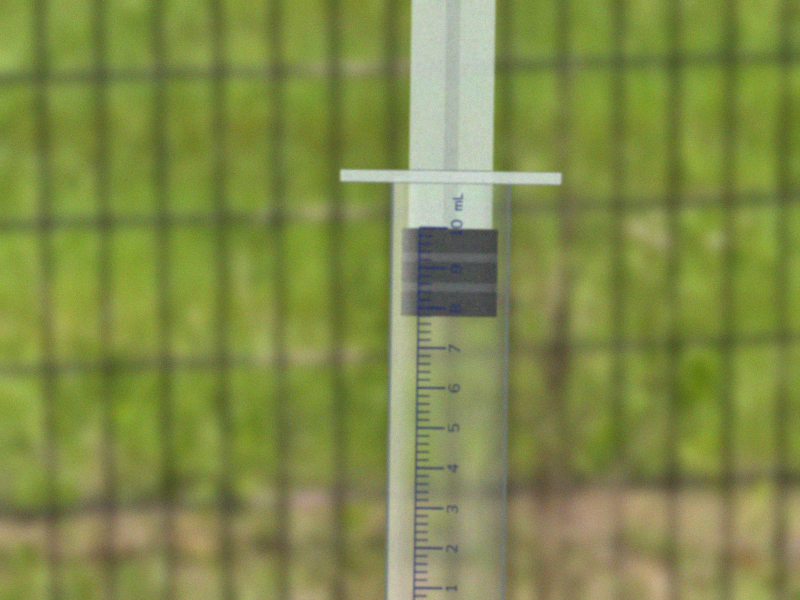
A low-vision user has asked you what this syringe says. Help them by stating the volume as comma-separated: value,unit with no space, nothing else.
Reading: 7.8,mL
